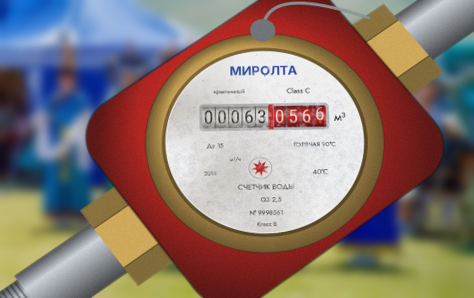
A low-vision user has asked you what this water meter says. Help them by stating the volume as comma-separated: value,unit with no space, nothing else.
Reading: 63.0566,m³
